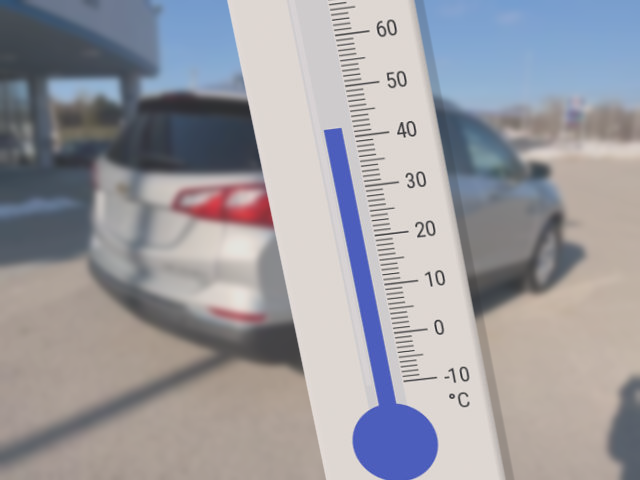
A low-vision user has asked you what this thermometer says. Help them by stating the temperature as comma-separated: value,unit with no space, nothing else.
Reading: 42,°C
